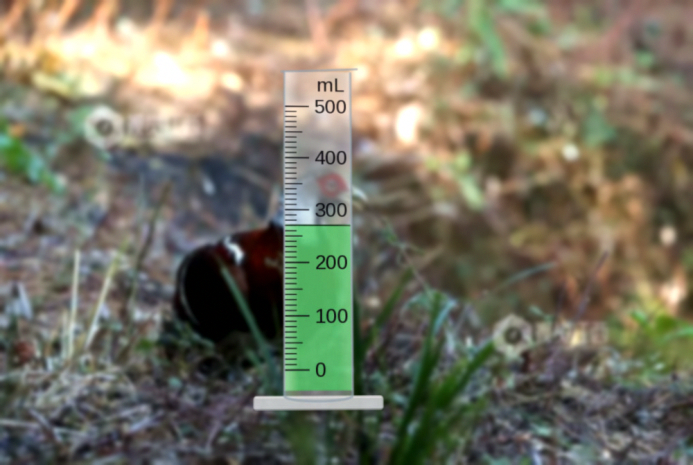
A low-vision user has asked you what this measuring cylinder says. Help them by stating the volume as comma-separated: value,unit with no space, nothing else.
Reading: 270,mL
